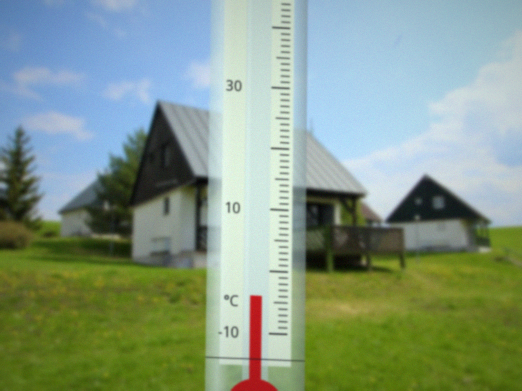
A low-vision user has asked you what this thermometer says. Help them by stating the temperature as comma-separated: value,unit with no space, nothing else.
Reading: -4,°C
